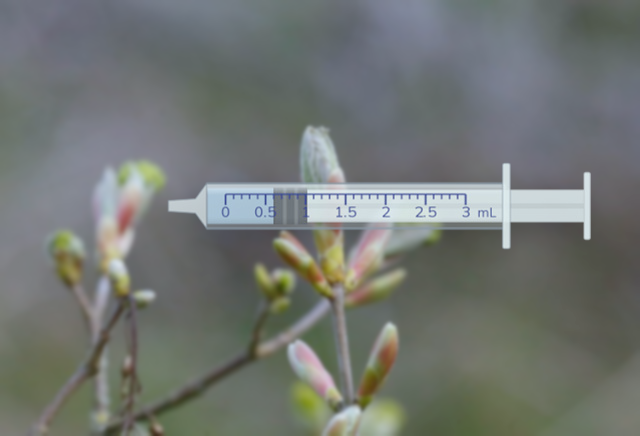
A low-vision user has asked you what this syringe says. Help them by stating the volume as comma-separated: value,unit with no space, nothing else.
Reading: 0.6,mL
